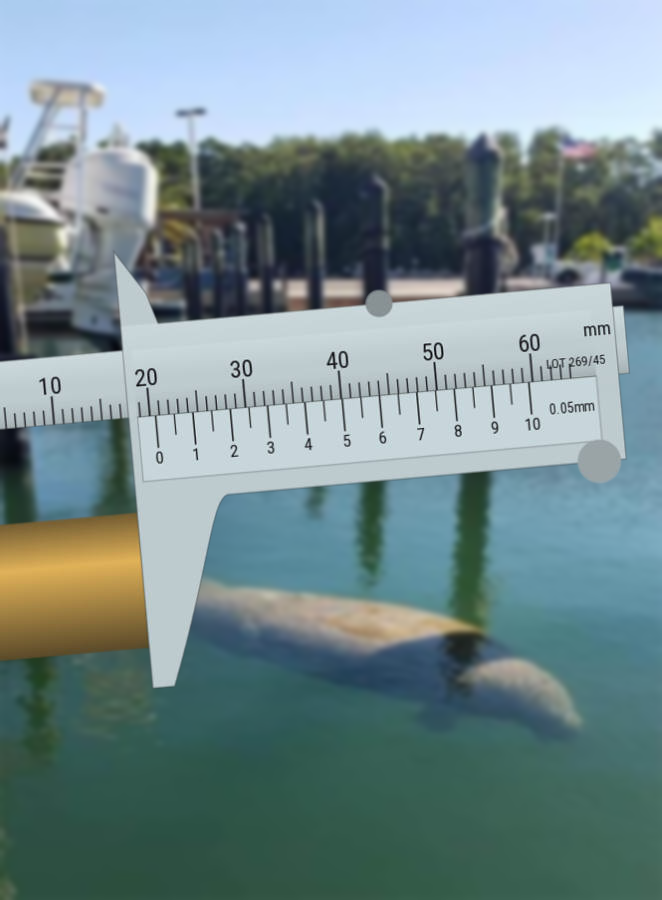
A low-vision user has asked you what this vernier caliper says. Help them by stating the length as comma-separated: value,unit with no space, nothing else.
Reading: 20.6,mm
